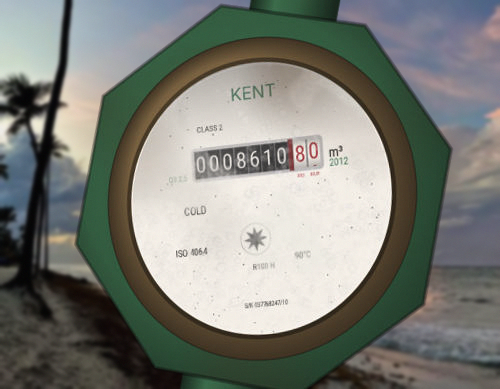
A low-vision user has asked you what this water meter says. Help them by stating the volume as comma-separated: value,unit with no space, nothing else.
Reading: 8610.80,m³
